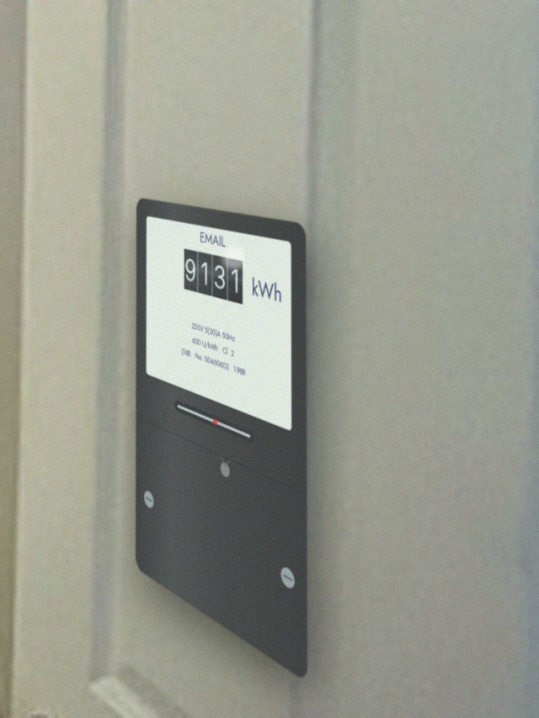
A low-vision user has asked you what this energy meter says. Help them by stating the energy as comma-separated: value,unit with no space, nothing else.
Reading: 9131,kWh
